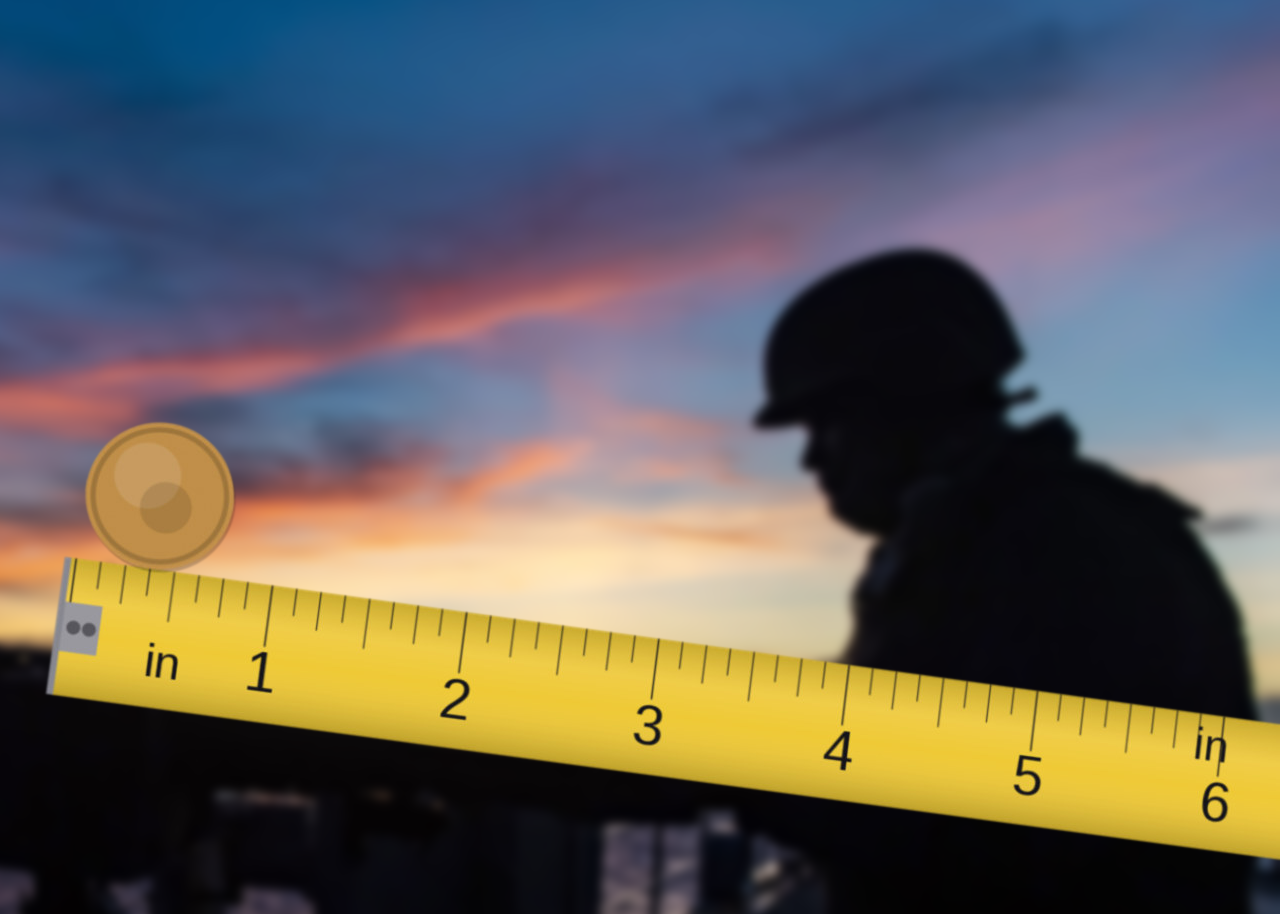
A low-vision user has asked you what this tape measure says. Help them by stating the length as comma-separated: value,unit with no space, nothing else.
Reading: 0.75,in
